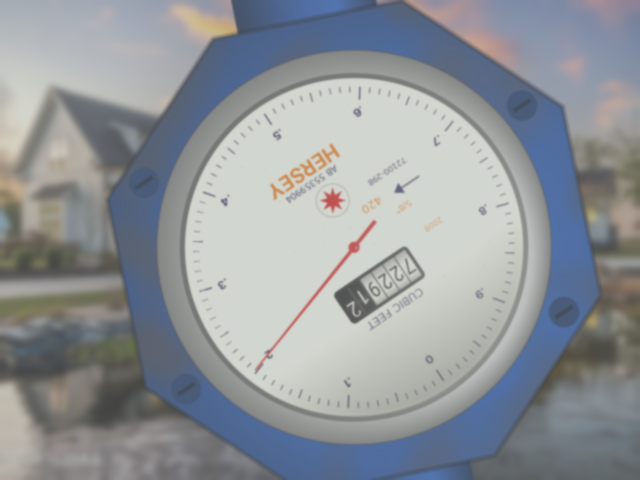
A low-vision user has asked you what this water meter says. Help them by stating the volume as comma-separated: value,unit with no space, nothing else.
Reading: 722912.20,ft³
